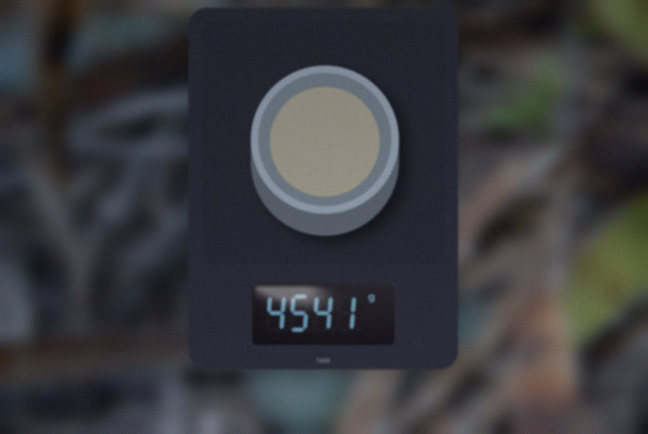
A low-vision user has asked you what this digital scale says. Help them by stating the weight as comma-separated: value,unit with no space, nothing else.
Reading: 4541,g
